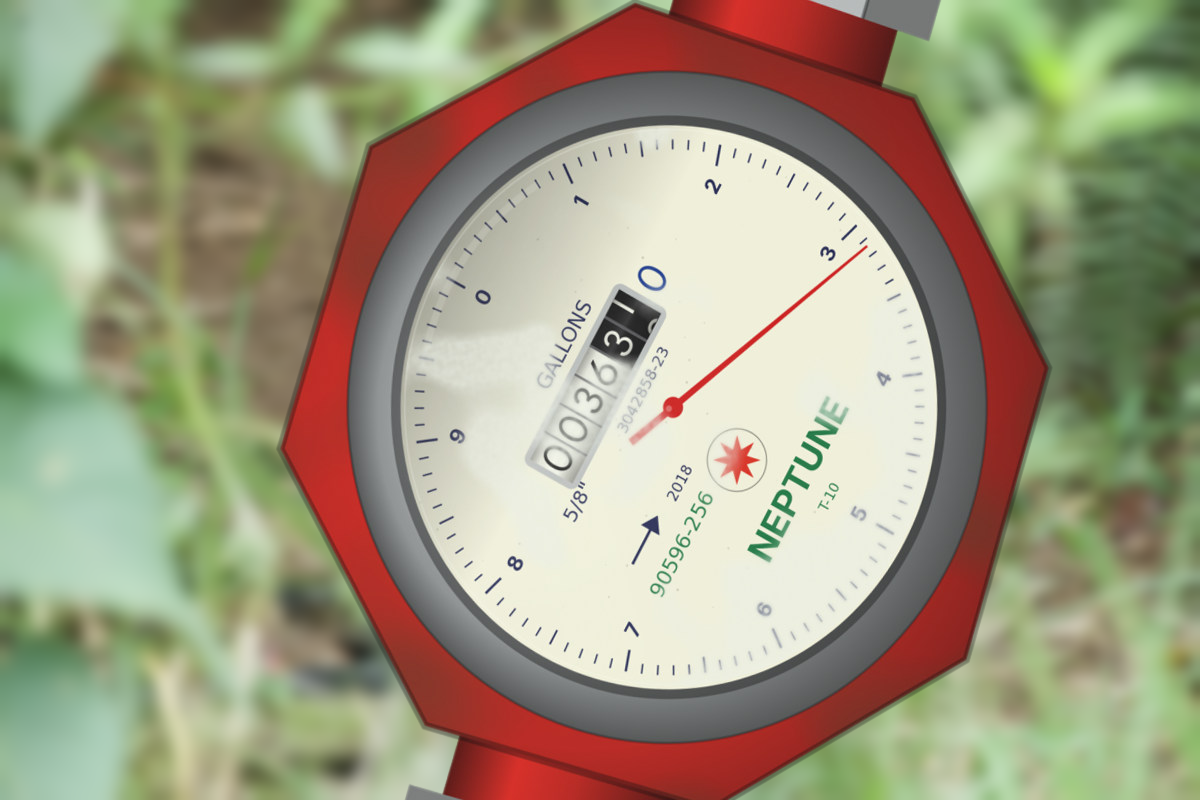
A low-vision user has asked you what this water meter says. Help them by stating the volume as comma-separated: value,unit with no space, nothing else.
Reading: 36313.1,gal
